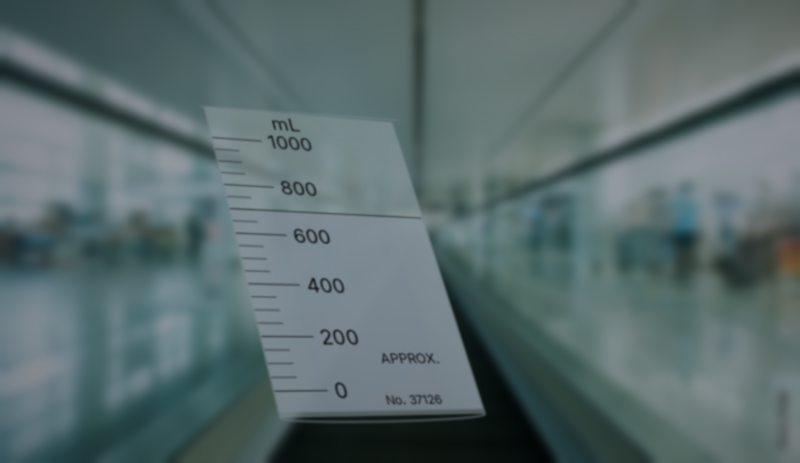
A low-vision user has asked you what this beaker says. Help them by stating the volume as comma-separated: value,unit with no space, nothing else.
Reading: 700,mL
